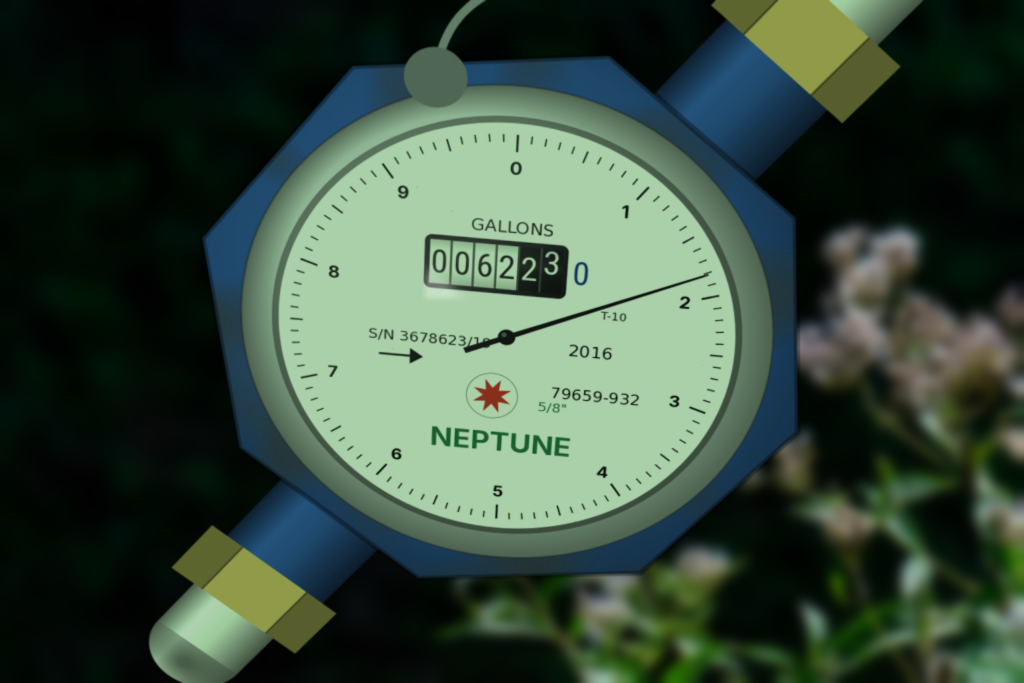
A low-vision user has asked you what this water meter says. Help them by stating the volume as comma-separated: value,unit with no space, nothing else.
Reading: 62231.8,gal
